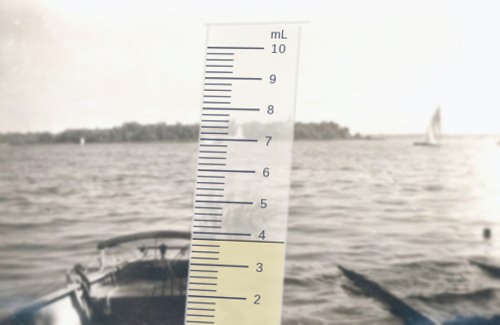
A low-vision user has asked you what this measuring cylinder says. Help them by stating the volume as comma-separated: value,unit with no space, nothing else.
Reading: 3.8,mL
